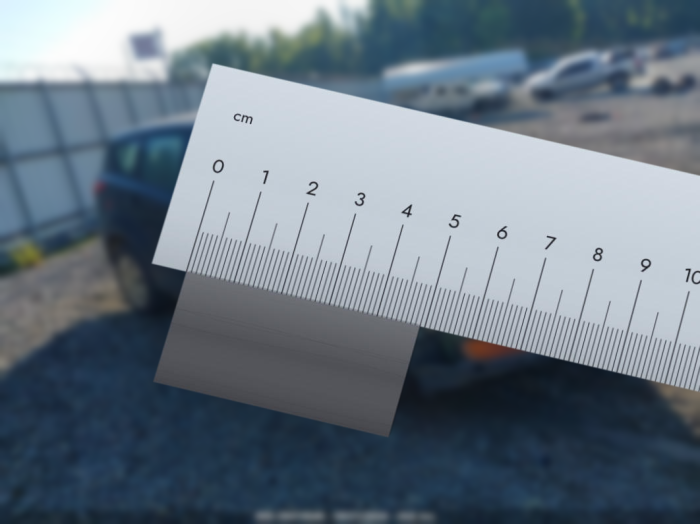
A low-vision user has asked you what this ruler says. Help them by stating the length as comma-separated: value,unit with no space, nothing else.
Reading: 4.9,cm
